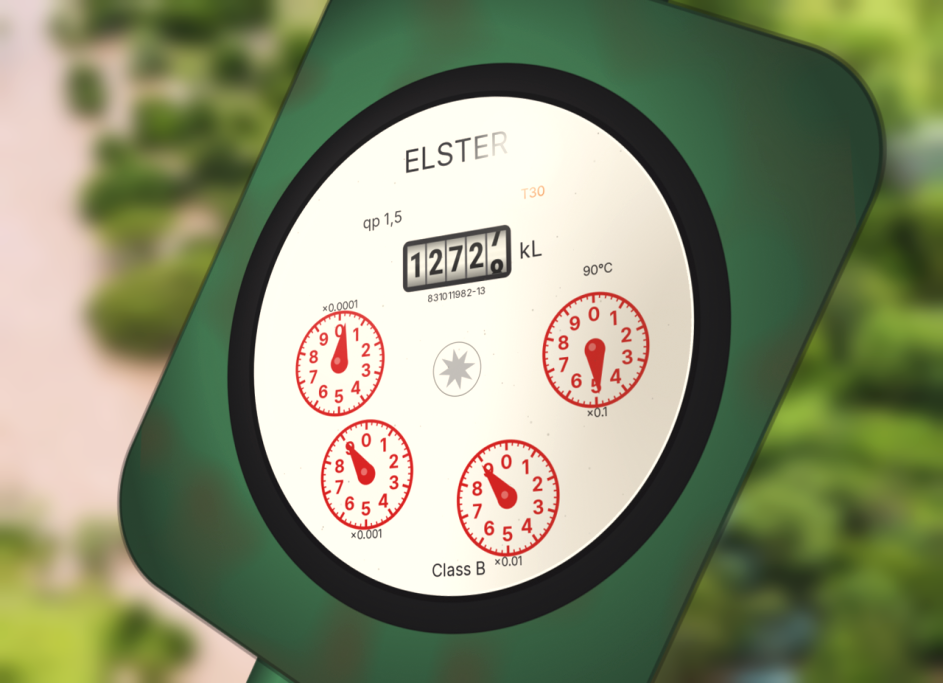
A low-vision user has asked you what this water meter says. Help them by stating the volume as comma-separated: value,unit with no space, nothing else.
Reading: 12727.4890,kL
